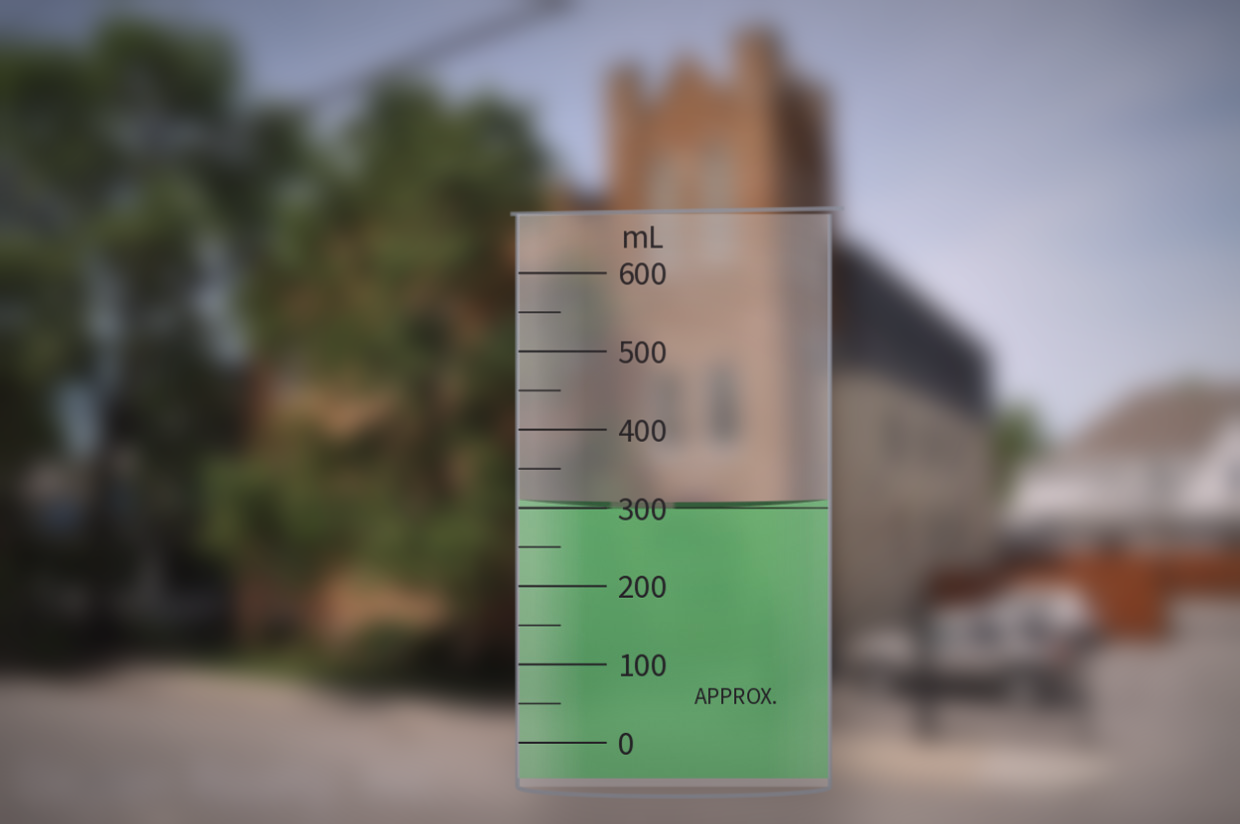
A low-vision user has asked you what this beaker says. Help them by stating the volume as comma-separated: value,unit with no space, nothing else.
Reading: 300,mL
